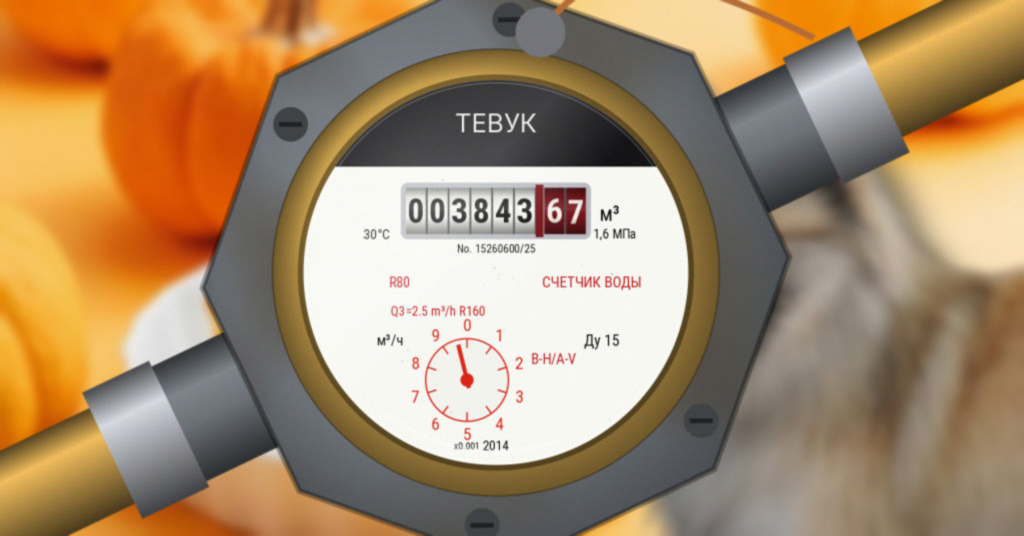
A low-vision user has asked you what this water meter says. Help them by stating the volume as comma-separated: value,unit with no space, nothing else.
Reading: 3843.669,m³
